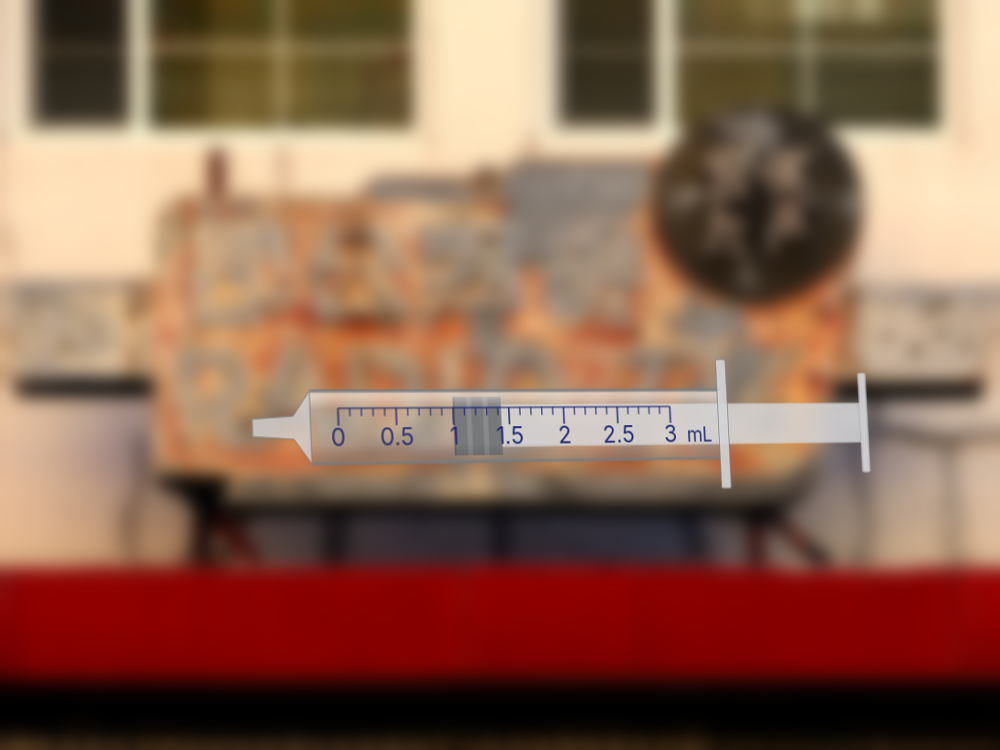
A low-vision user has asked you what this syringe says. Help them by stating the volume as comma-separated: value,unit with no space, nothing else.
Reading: 1,mL
